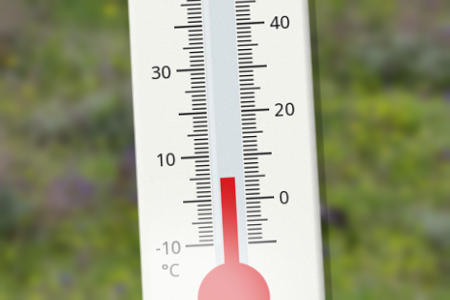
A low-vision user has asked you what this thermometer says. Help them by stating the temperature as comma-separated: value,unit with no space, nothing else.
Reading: 5,°C
